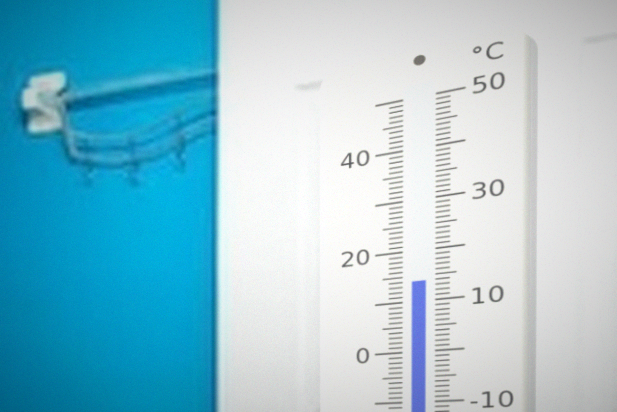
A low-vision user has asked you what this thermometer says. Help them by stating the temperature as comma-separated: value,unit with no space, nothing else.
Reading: 14,°C
